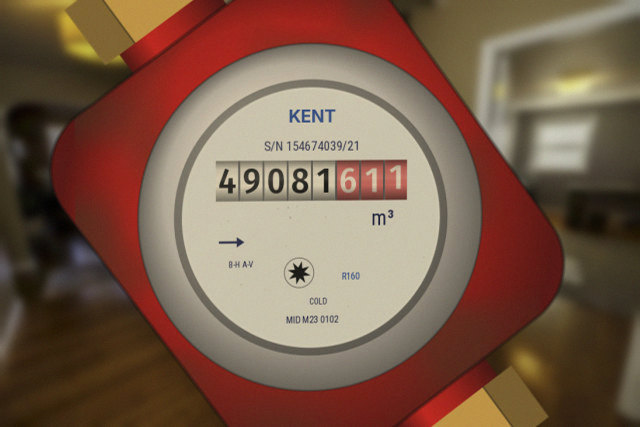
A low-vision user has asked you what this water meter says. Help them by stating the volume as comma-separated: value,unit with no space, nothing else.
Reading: 49081.611,m³
